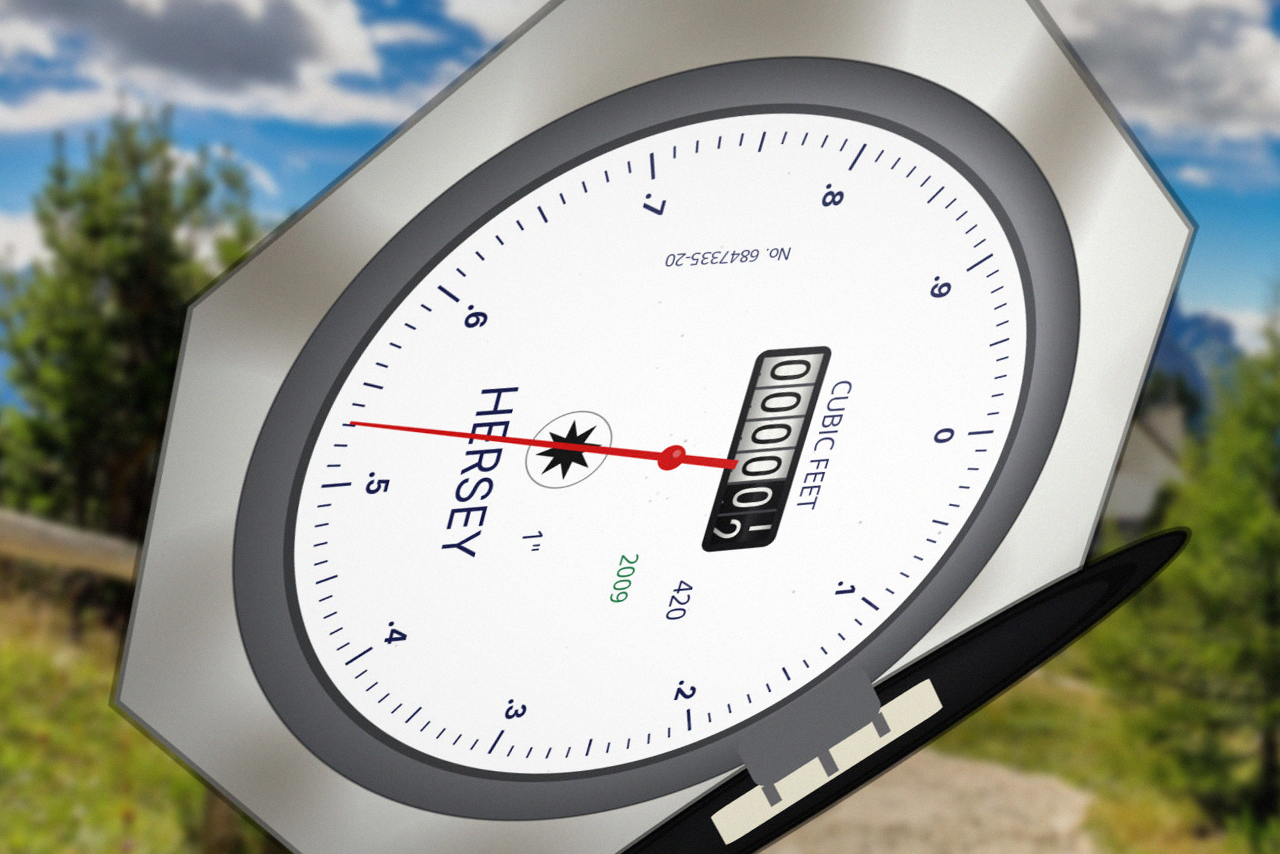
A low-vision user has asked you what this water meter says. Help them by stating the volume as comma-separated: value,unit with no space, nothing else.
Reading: 1.53,ft³
